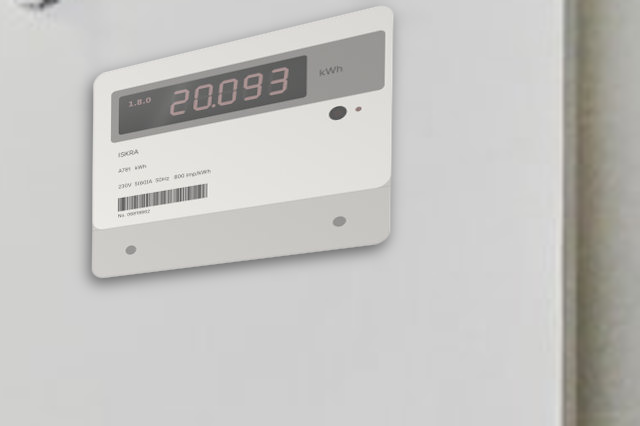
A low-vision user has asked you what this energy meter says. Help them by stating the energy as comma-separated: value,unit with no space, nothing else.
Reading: 20.093,kWh
